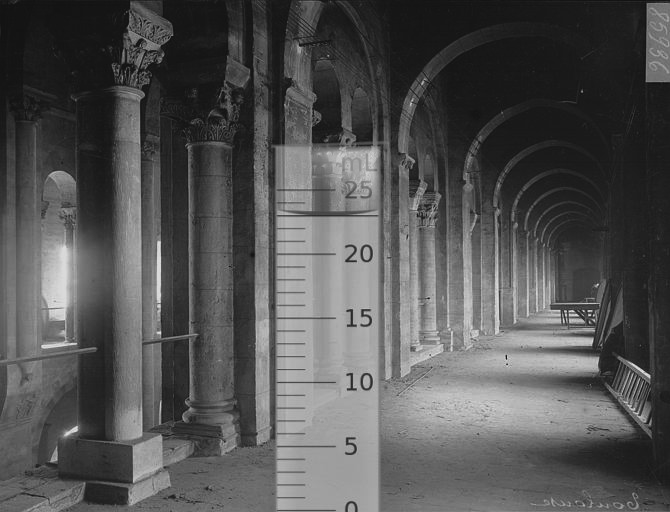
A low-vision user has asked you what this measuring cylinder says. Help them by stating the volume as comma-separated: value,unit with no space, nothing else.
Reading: 23,mL
